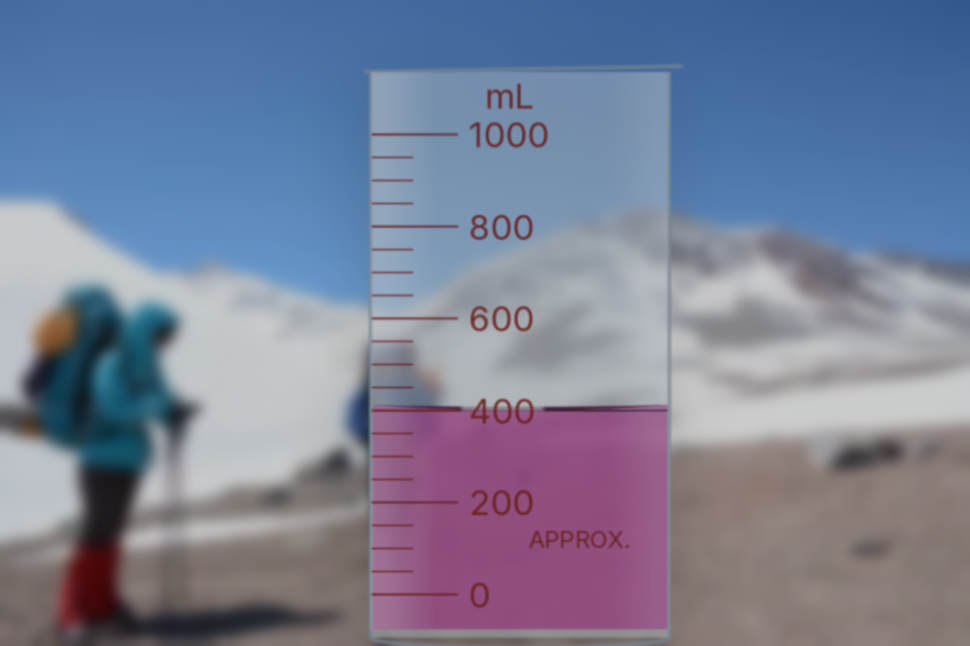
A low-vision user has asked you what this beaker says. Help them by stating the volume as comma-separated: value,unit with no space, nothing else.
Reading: 400,mL
